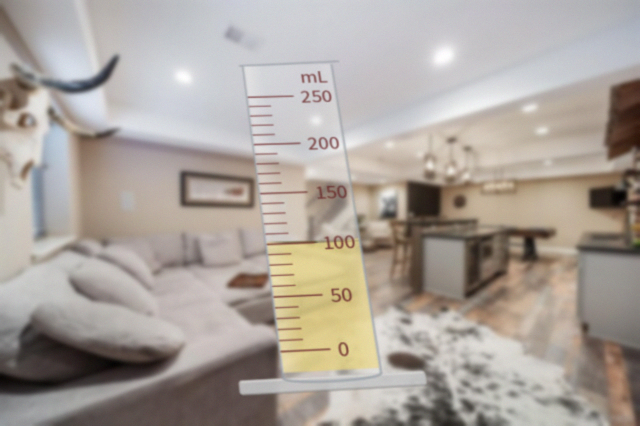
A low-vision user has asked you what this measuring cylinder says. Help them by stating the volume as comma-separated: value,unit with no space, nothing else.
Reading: 100,mL
